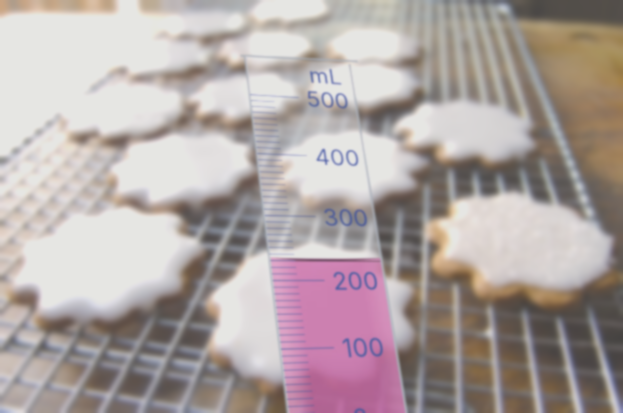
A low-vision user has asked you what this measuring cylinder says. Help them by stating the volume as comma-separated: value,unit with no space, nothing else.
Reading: 230,mL
